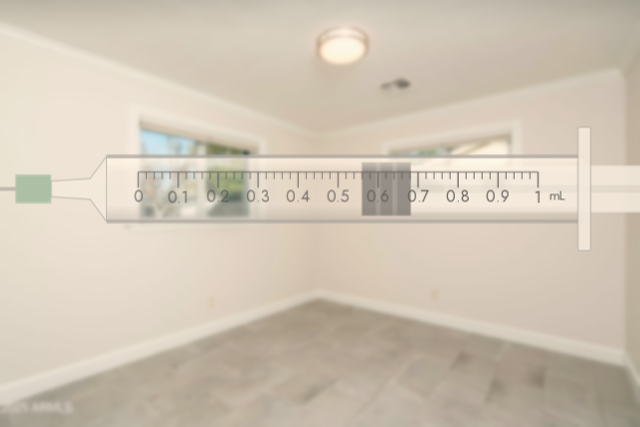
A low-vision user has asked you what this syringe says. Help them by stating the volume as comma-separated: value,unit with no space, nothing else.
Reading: 0.56,mL
